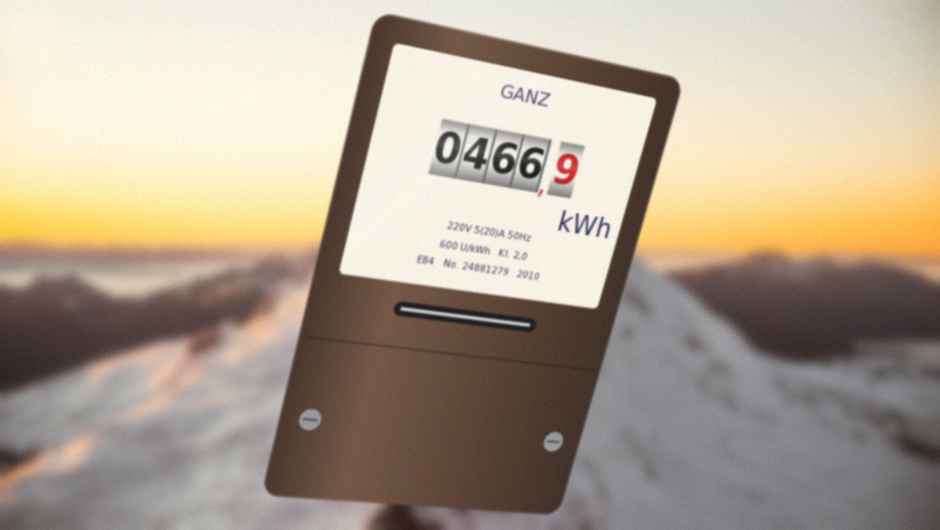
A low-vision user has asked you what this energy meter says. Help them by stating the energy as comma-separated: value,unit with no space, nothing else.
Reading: 466.9,kWh
